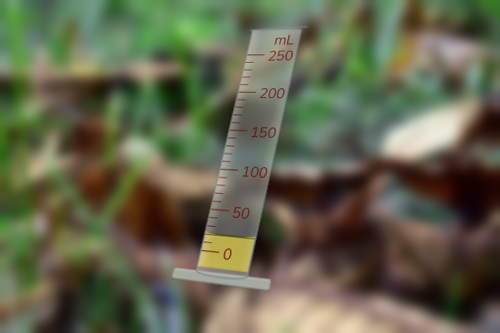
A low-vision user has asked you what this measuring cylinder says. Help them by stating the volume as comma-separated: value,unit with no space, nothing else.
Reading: 20,mL
